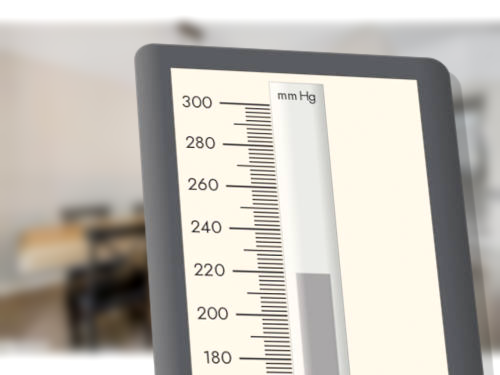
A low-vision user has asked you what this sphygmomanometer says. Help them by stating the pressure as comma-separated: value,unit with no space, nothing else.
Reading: 220,mmHg
